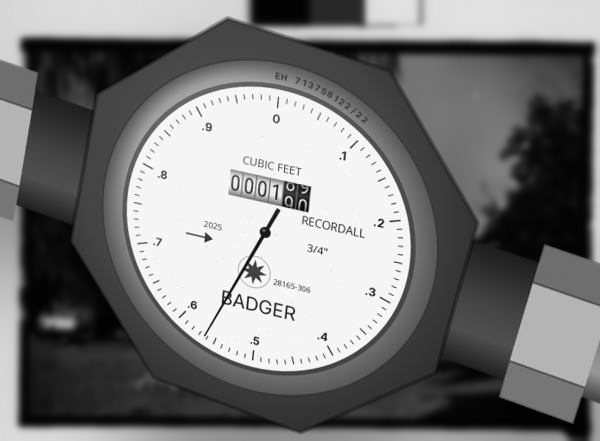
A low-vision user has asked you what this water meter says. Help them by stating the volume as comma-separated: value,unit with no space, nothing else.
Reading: 189.56,ft³
